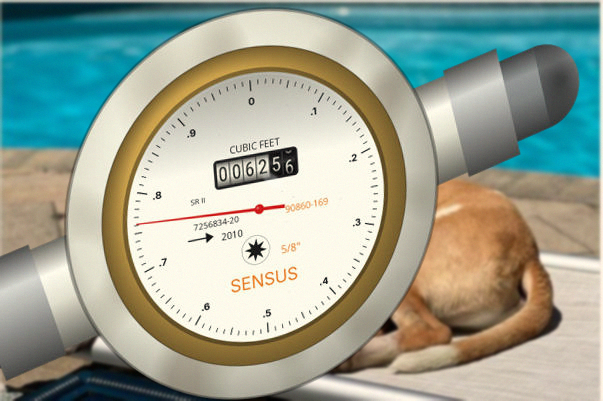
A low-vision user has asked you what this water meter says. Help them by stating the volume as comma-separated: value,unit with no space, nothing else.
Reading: 6255.76,ft³
